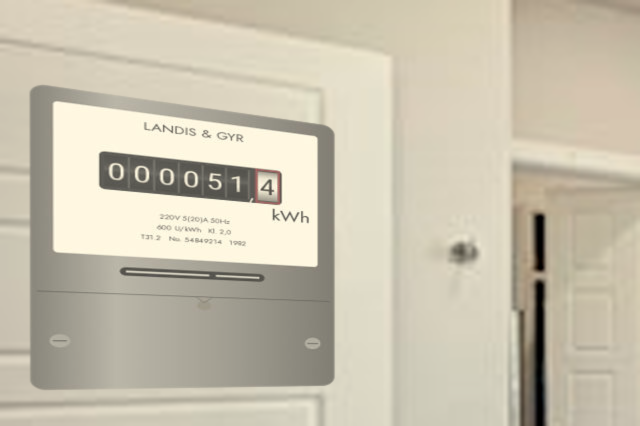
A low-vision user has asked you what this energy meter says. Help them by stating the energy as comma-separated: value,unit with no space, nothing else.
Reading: 51.4,kWh
